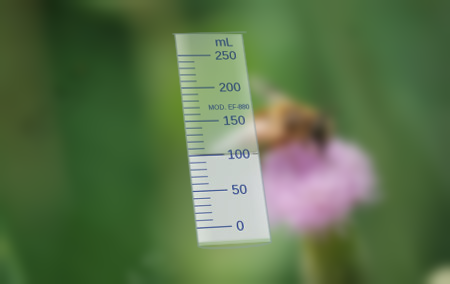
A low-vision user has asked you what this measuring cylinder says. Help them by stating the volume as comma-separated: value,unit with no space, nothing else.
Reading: 100,mL
